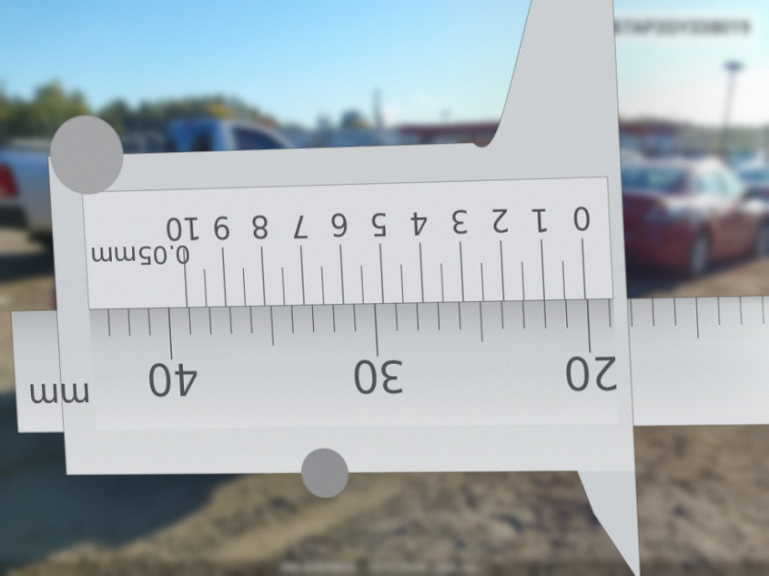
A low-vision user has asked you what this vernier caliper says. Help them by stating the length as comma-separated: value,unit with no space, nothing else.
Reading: 20.1,mm
